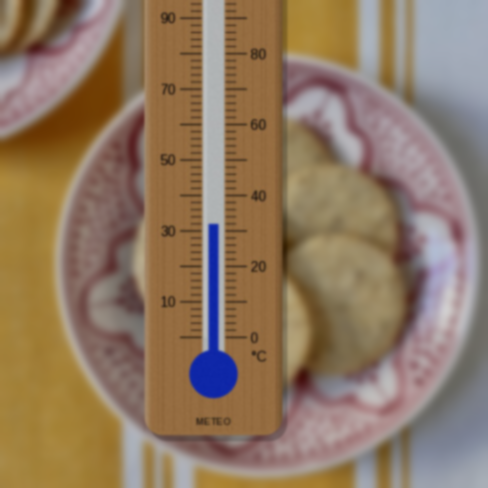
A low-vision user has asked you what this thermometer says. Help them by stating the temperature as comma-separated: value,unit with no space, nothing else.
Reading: 32,°C
